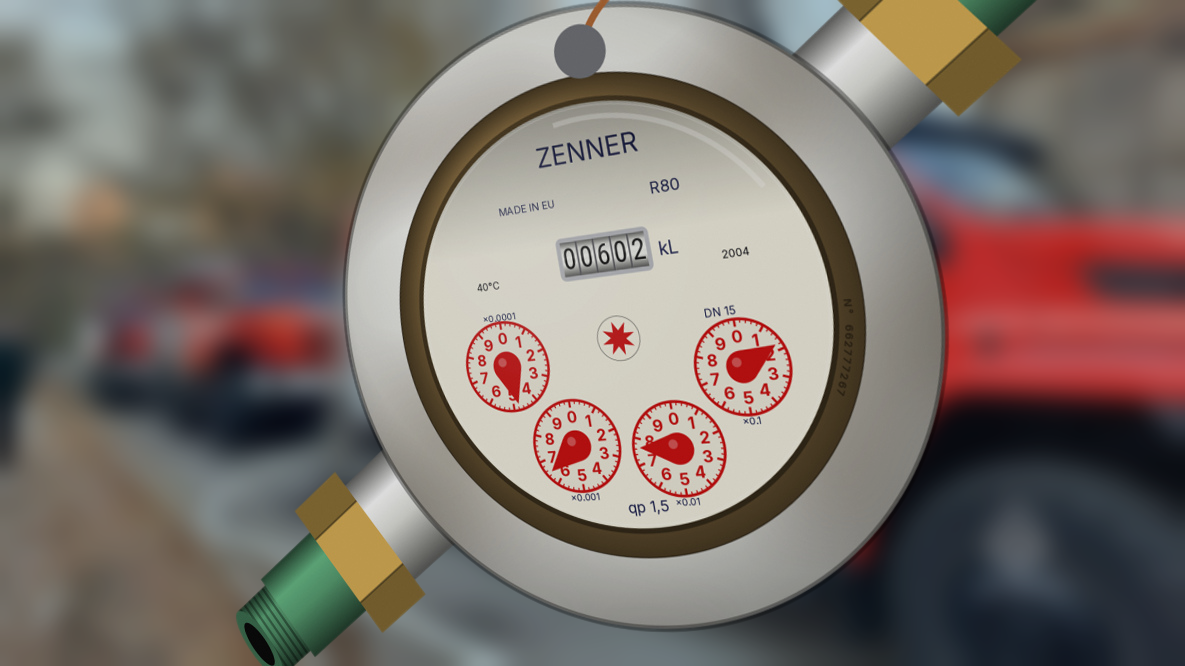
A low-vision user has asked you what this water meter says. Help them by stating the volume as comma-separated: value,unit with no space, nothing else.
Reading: 602.1764,kL
